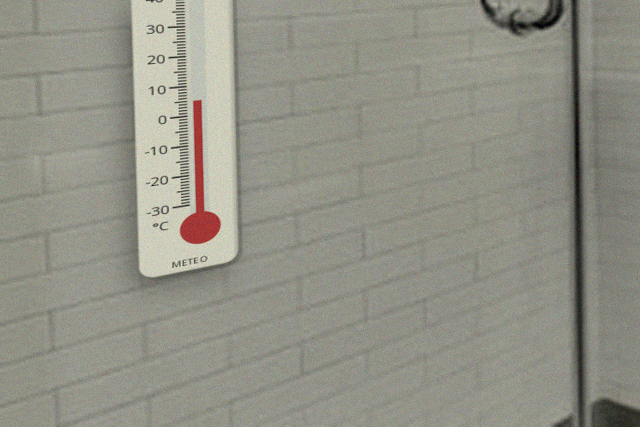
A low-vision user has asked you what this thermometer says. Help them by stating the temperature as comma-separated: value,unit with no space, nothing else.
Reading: 5,°C
